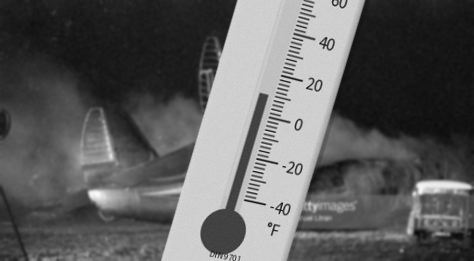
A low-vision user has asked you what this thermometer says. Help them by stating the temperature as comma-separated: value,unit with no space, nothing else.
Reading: 10,°F
